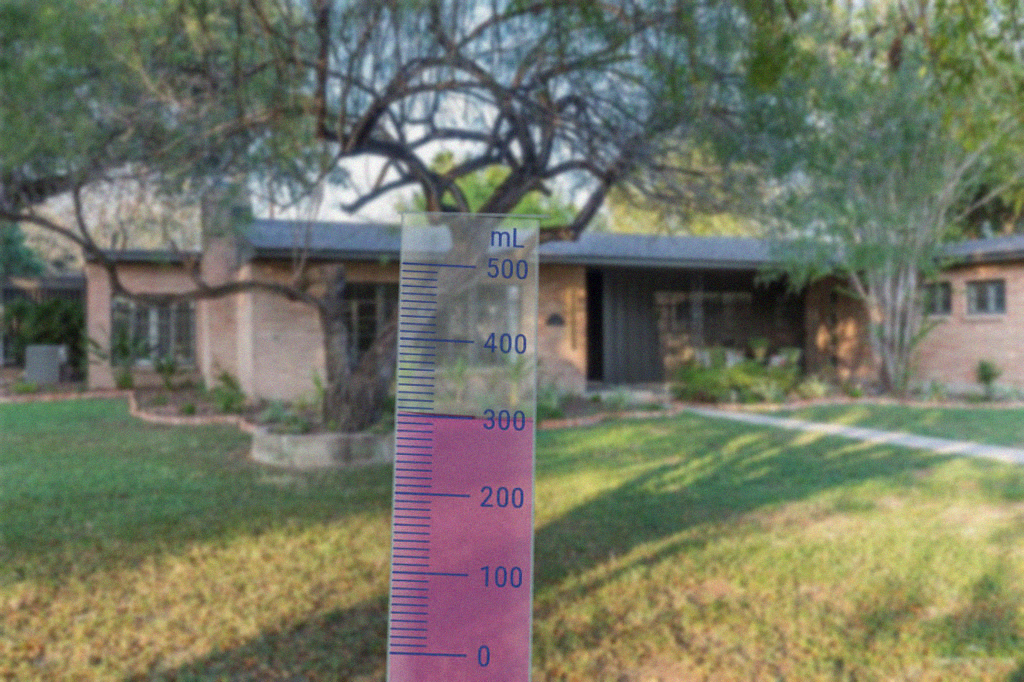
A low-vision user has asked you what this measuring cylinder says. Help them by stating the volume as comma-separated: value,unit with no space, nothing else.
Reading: 300,mL
